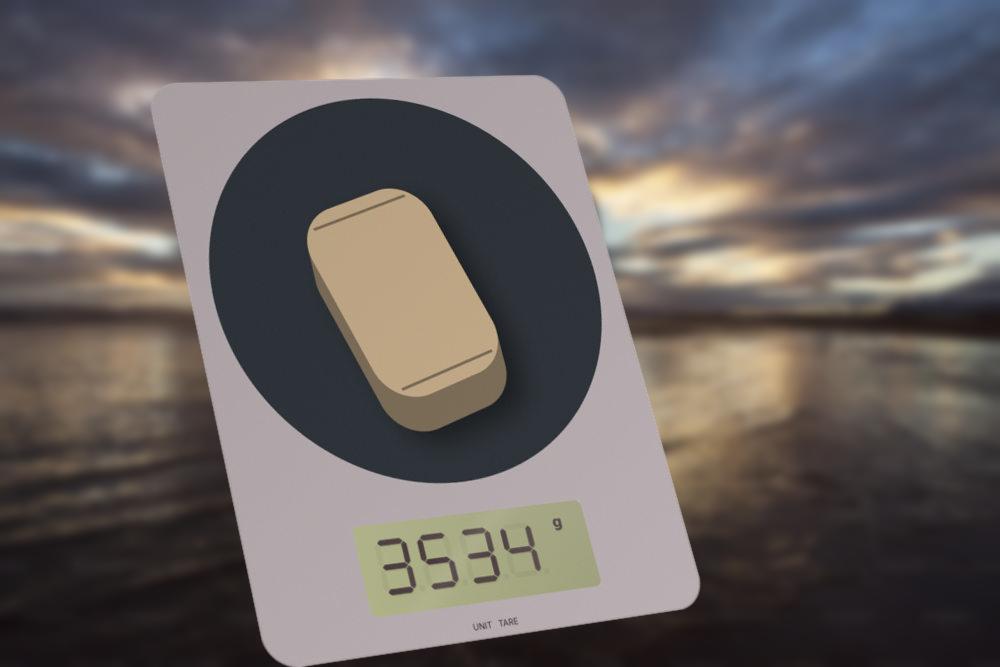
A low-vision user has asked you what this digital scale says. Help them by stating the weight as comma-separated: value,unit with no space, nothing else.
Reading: 3534,g
